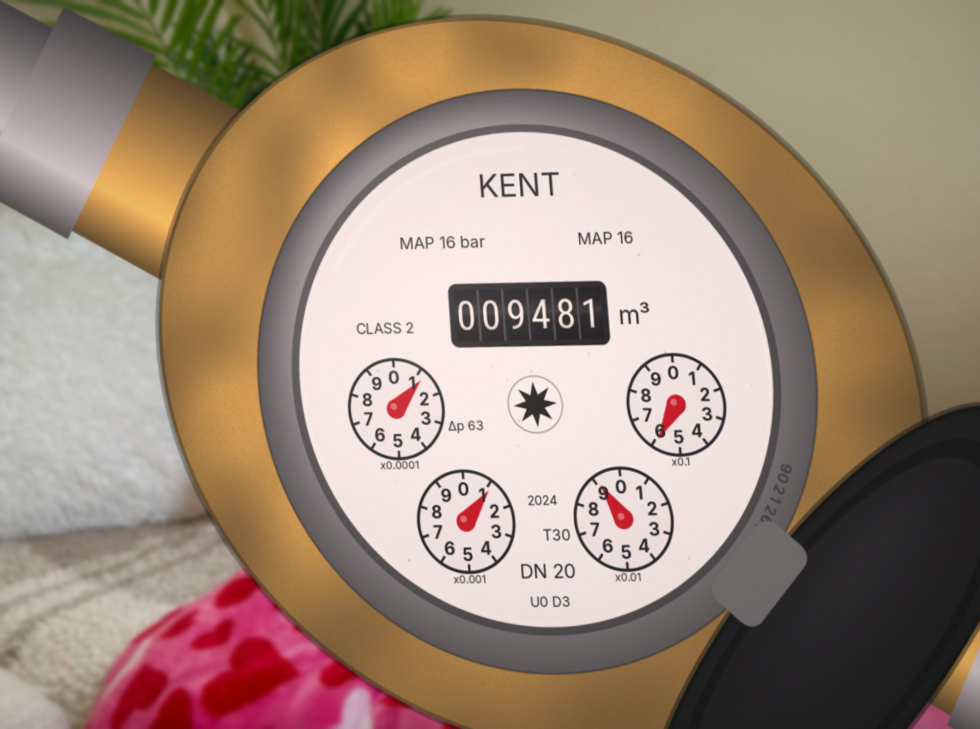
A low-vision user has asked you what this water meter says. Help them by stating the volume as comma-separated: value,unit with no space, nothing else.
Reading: 9481.5911,m³
